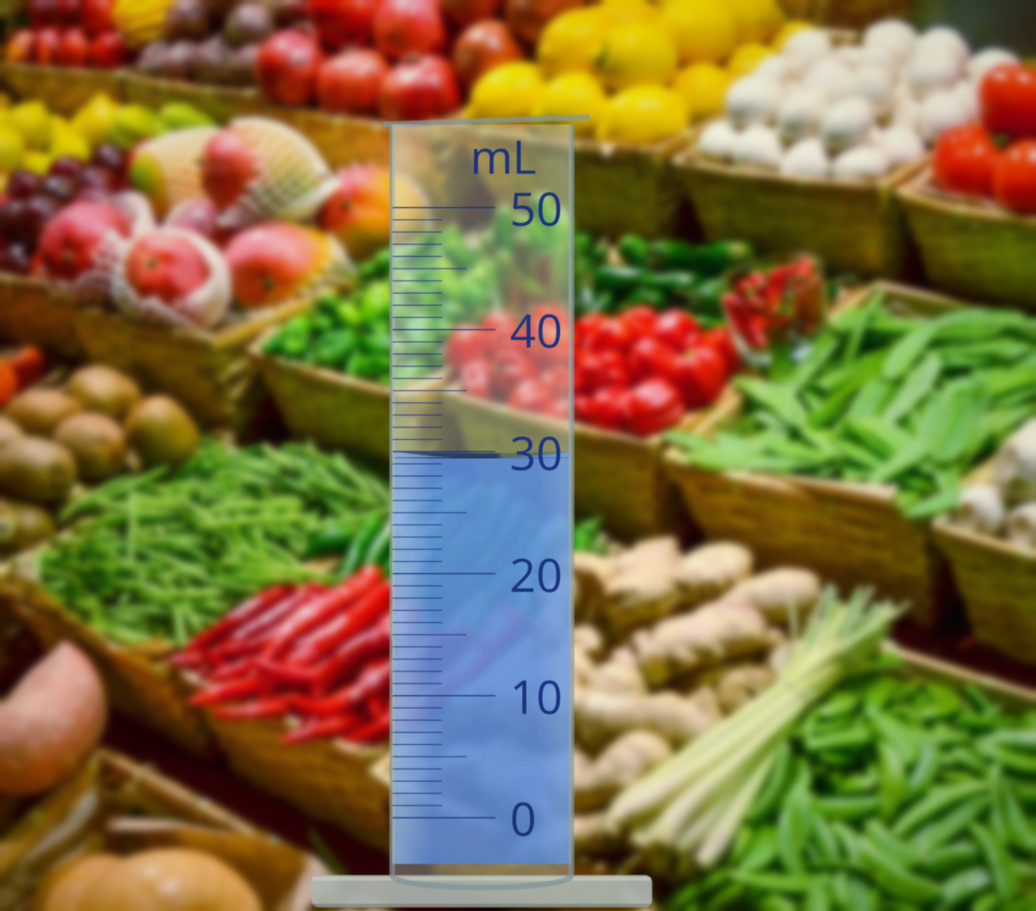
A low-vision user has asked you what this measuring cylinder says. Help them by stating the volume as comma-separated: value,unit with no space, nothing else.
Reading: 29.5,mL
